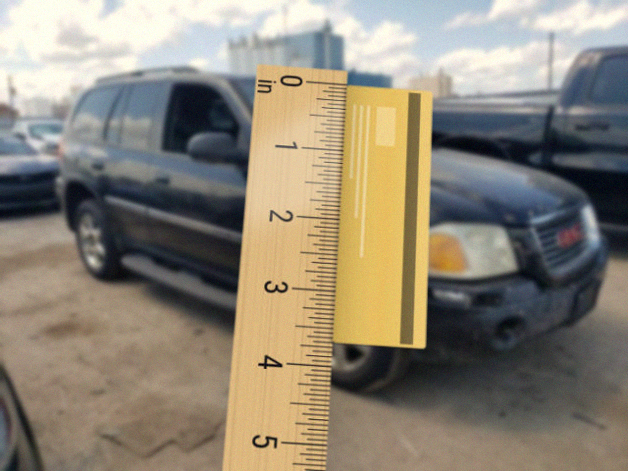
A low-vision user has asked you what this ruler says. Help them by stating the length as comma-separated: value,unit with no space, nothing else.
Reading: 3.6875,in
